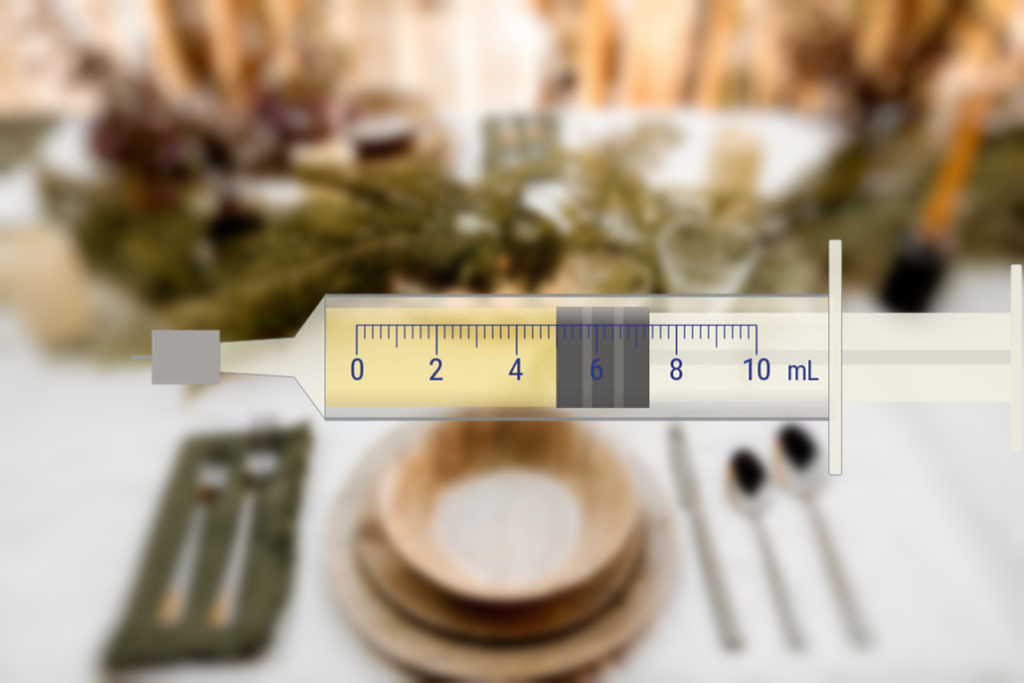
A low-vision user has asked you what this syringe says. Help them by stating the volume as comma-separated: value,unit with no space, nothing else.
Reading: 5,mL
